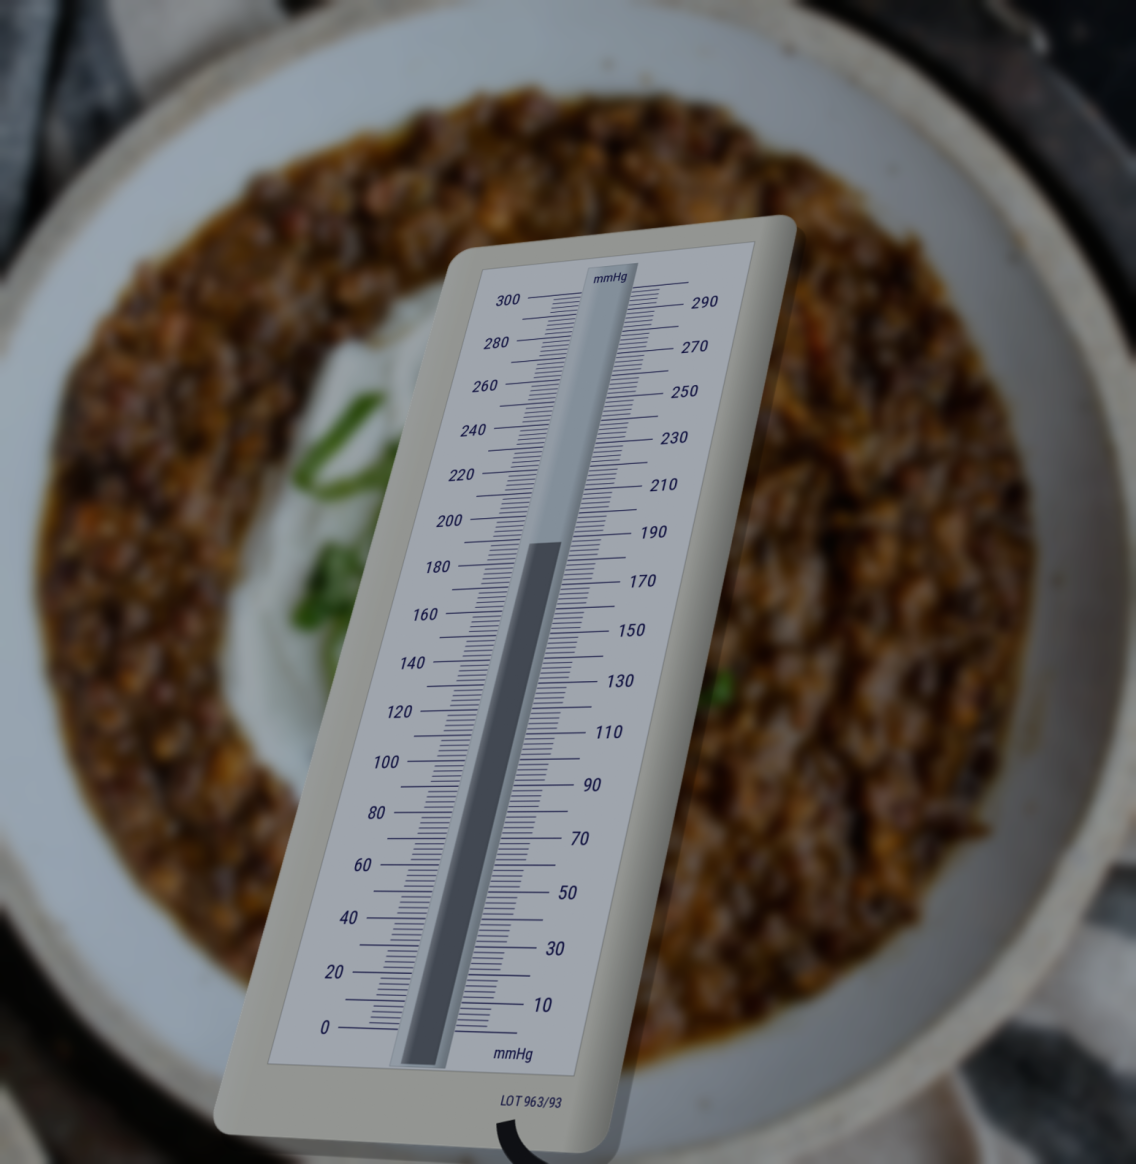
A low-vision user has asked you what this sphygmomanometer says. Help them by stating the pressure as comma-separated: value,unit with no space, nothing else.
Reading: 188,mmHg
